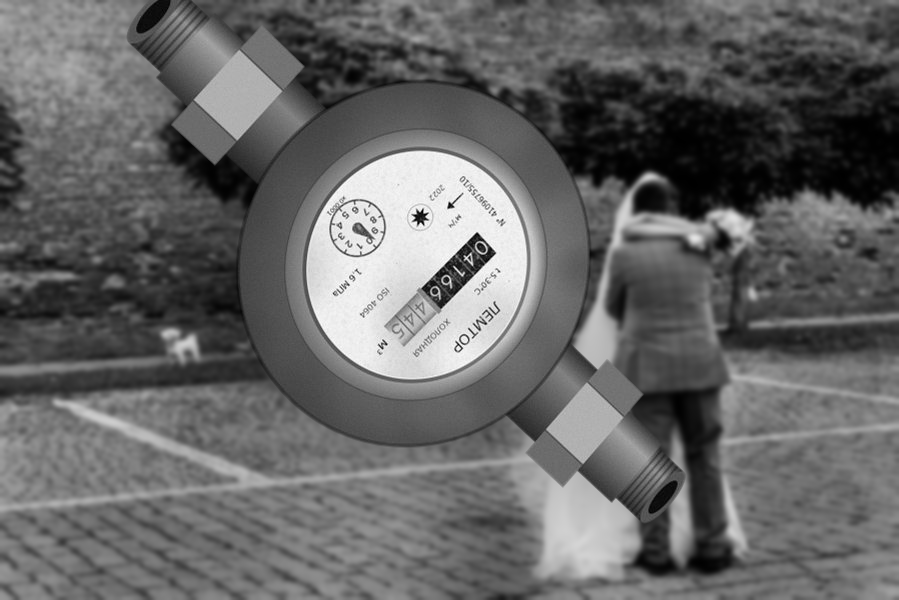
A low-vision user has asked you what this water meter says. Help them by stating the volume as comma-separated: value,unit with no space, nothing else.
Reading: 4166.4449,m³
